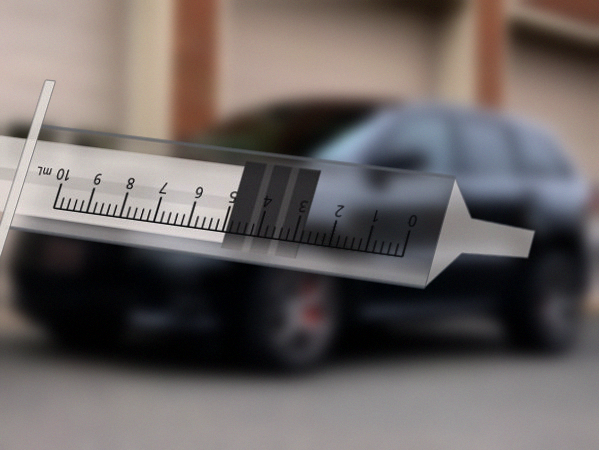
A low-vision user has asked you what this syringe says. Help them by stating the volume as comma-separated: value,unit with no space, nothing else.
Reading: 2.8,mL
